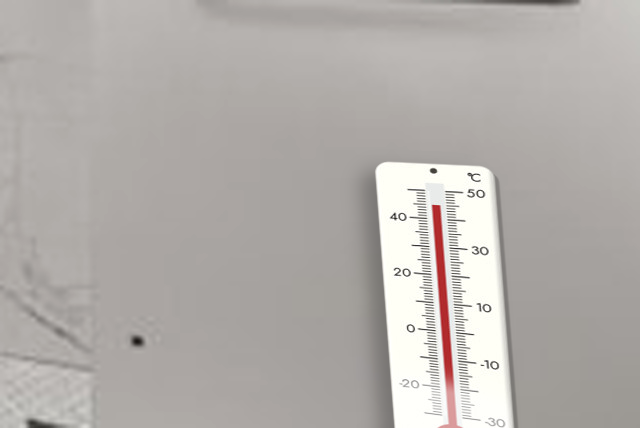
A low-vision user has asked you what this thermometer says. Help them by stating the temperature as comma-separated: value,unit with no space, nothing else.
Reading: 45,°C
